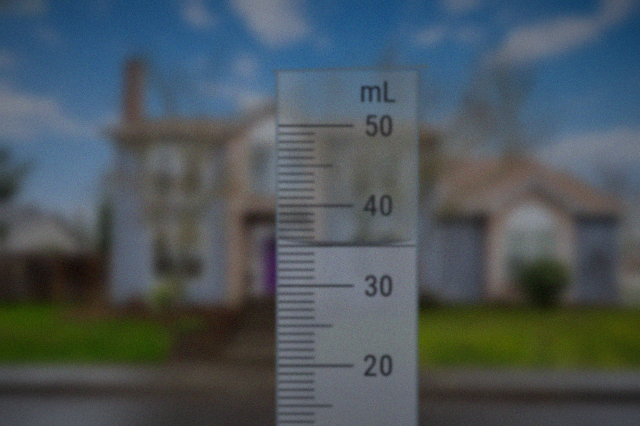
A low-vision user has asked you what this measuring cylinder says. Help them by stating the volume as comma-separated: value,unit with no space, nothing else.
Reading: 35,mL
